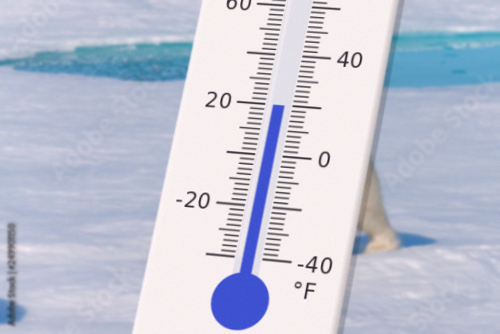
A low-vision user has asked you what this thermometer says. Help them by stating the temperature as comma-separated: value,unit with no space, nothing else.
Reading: 20,°F
